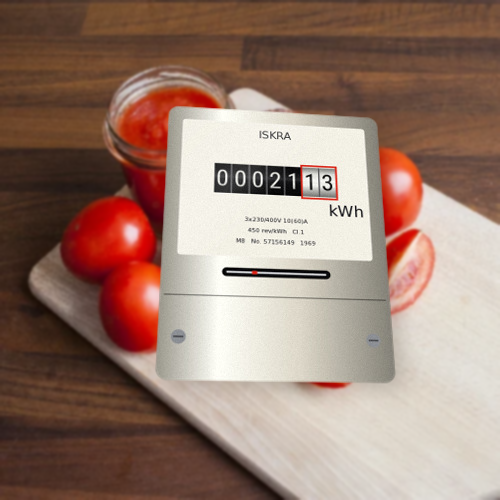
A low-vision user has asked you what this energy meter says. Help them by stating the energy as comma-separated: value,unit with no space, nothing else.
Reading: 21.13,kWh
